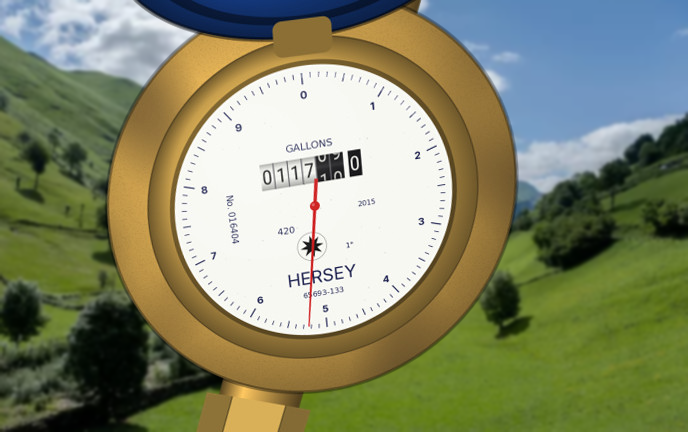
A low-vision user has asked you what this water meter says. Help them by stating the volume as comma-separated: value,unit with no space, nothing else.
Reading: 117095.2,gal
